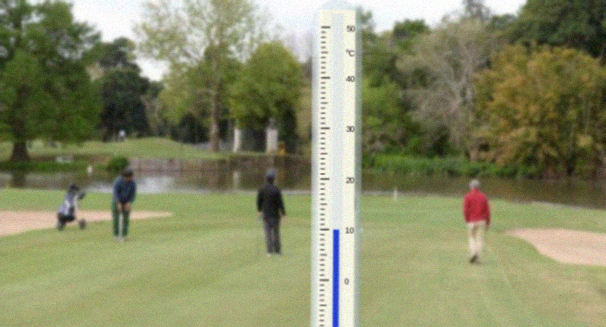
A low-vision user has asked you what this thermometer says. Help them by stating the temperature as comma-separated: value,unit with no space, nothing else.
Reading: 10,°C
